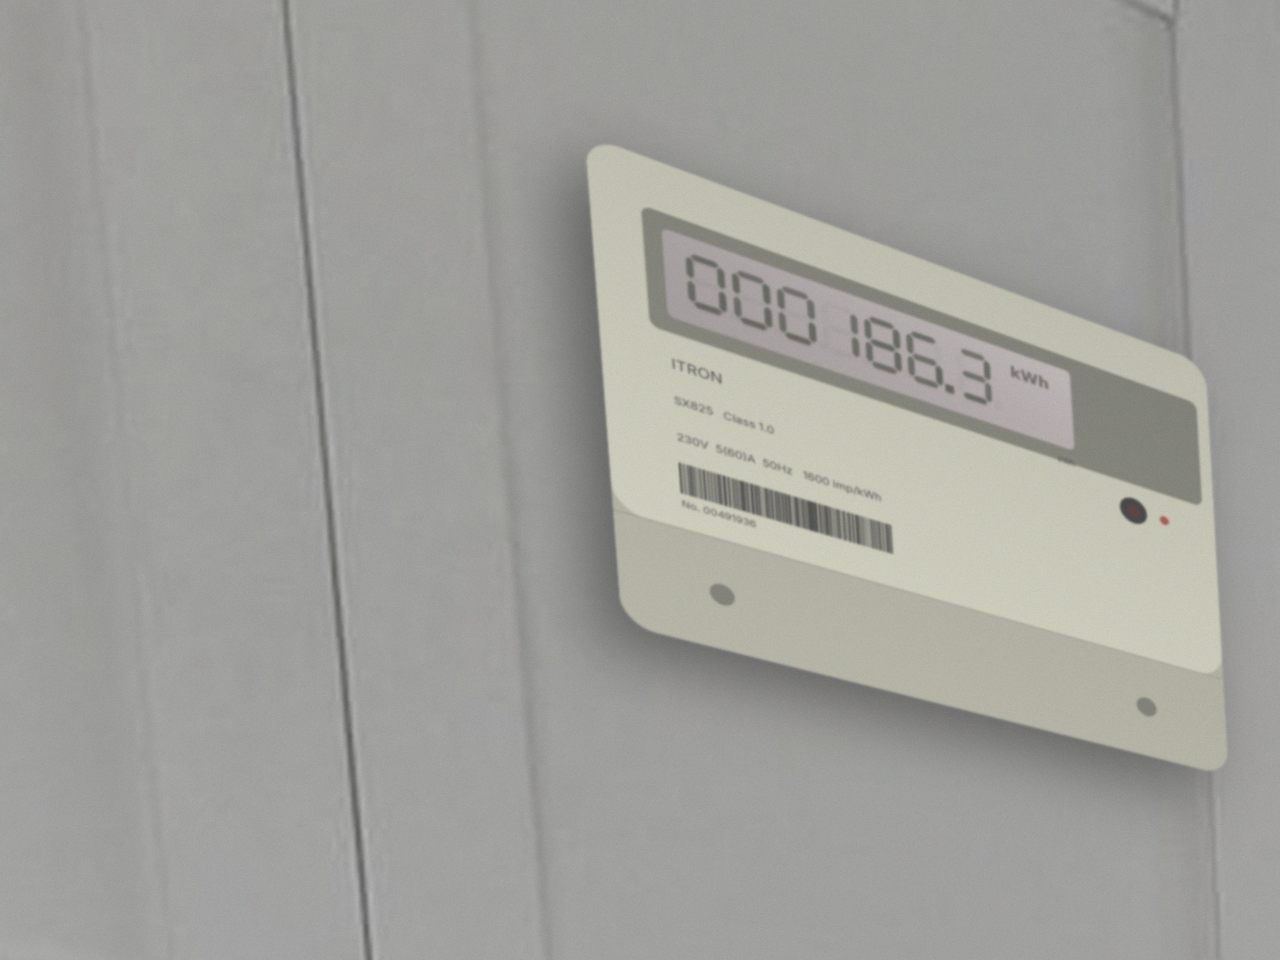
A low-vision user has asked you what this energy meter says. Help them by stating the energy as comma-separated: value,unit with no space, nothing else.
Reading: 186.3,kWh
